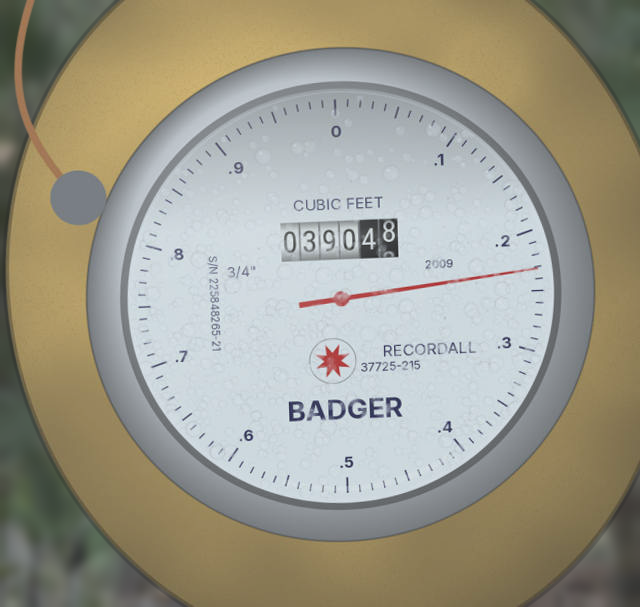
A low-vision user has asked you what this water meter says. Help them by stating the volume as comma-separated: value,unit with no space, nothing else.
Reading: 39048.23,ft³
